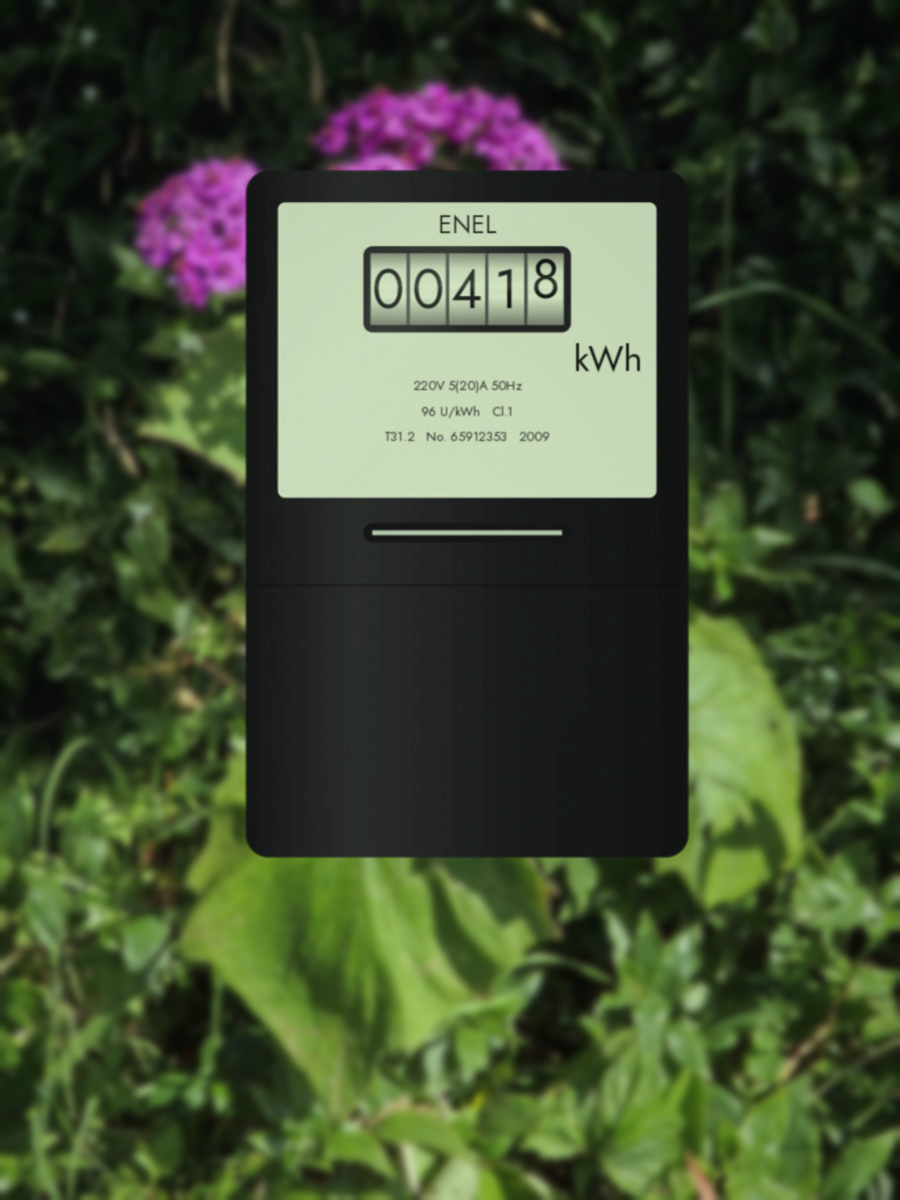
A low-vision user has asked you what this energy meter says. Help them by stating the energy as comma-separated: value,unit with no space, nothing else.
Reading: 418,kWh
